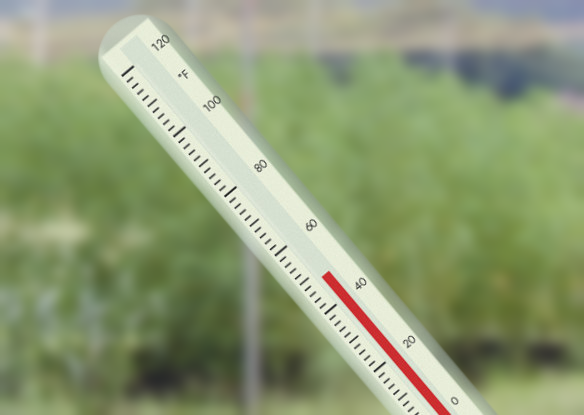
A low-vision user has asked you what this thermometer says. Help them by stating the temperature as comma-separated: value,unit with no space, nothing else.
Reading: 48,°F
